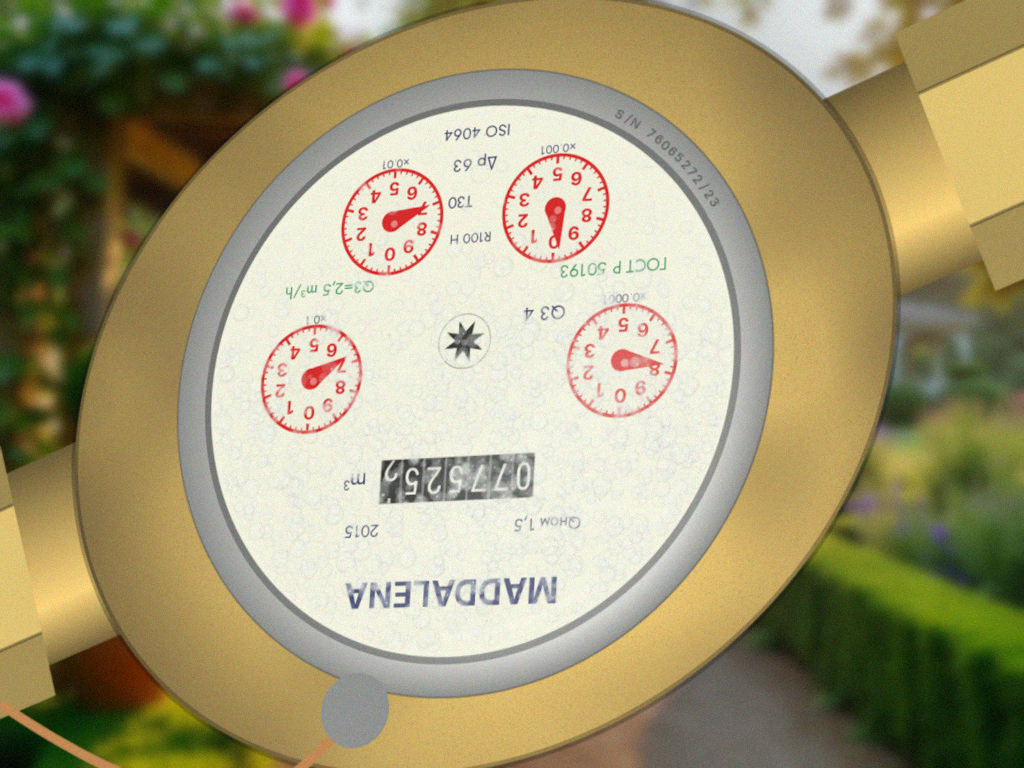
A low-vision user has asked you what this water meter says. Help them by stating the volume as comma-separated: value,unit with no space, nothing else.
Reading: 775251.6697,m³
